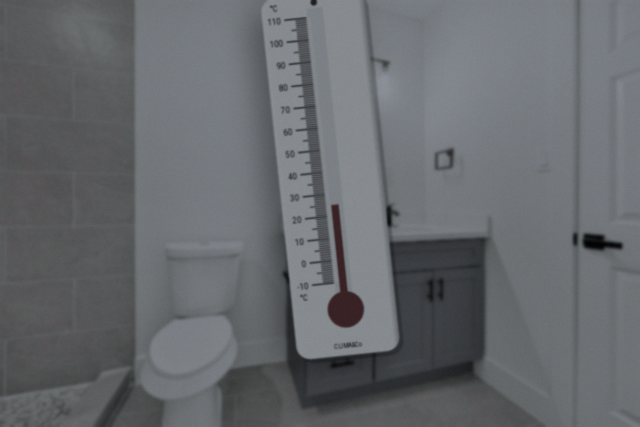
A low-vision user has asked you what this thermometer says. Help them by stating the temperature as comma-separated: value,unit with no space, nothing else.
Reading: 25,°C
